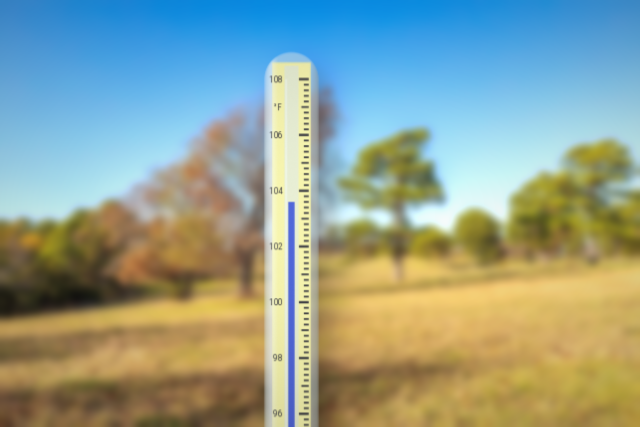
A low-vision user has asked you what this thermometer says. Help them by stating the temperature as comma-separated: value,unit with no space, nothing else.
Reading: 103.6,°F
